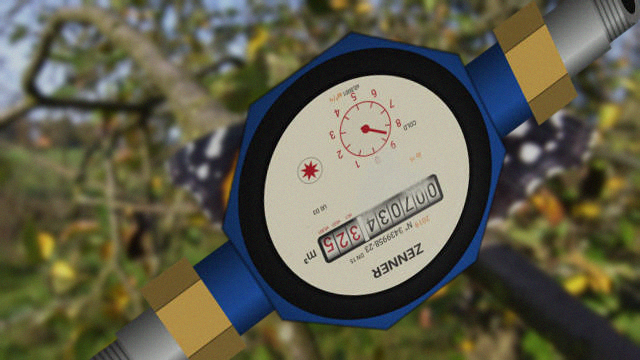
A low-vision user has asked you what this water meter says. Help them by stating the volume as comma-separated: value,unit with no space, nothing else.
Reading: 7034.3248,m³
